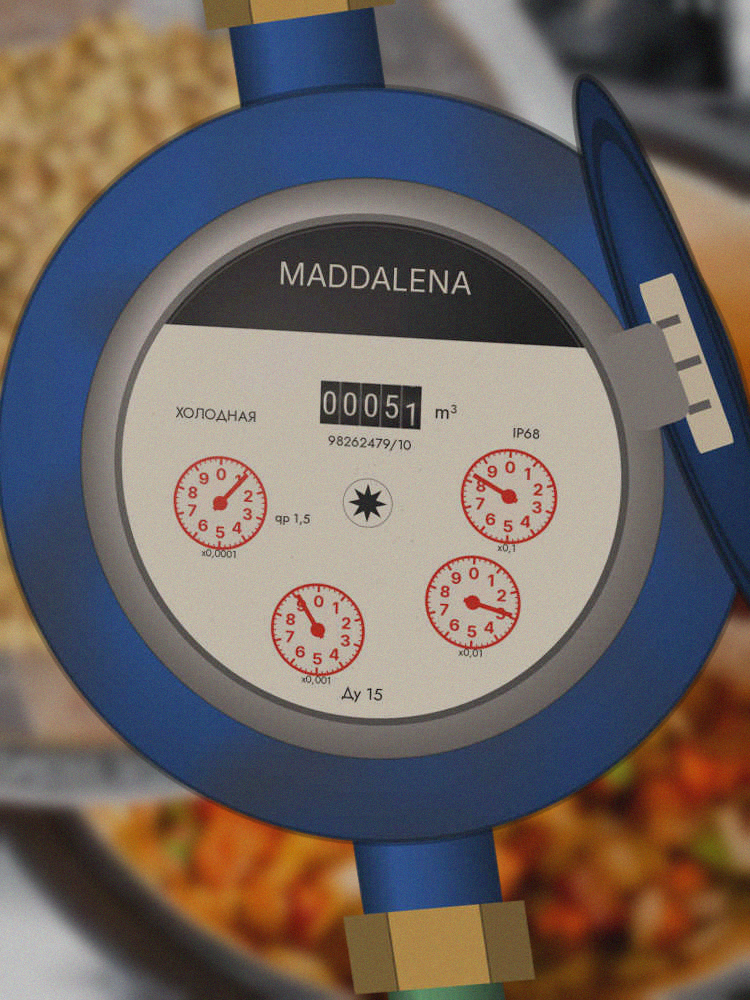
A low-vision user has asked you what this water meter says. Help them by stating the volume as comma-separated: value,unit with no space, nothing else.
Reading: 50.8291,m³
